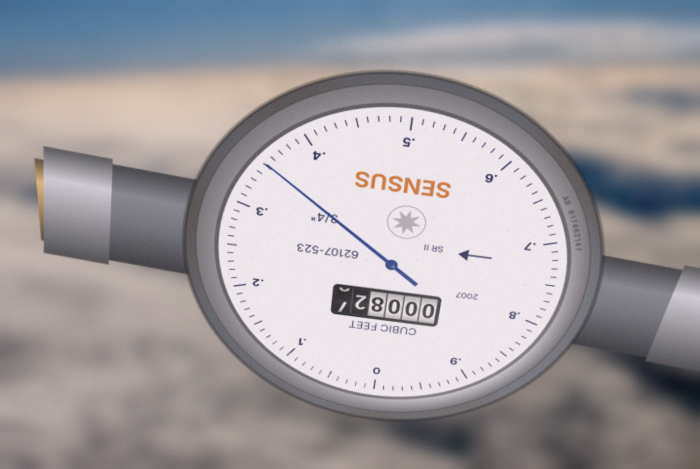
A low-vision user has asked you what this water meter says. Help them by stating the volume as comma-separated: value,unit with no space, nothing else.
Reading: 827.35,ft³
